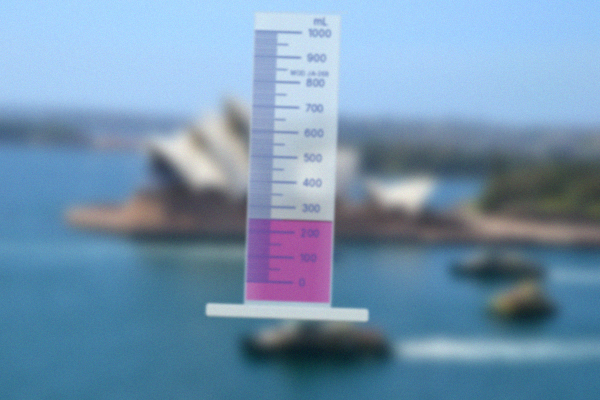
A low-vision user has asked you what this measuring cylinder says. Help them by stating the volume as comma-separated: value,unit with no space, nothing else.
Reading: 250,mL
